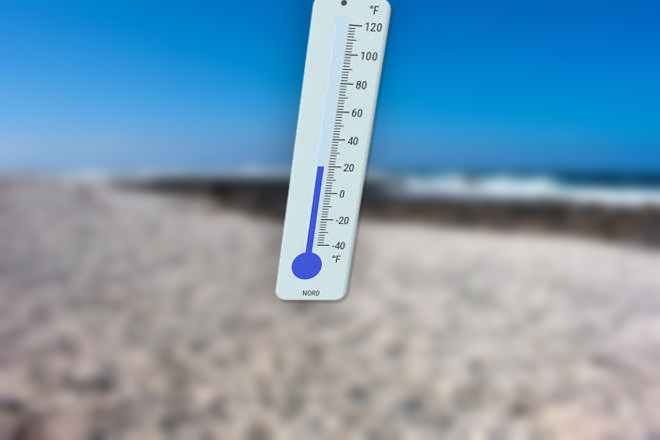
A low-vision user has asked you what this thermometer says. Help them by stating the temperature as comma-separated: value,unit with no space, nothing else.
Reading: 20,°F
